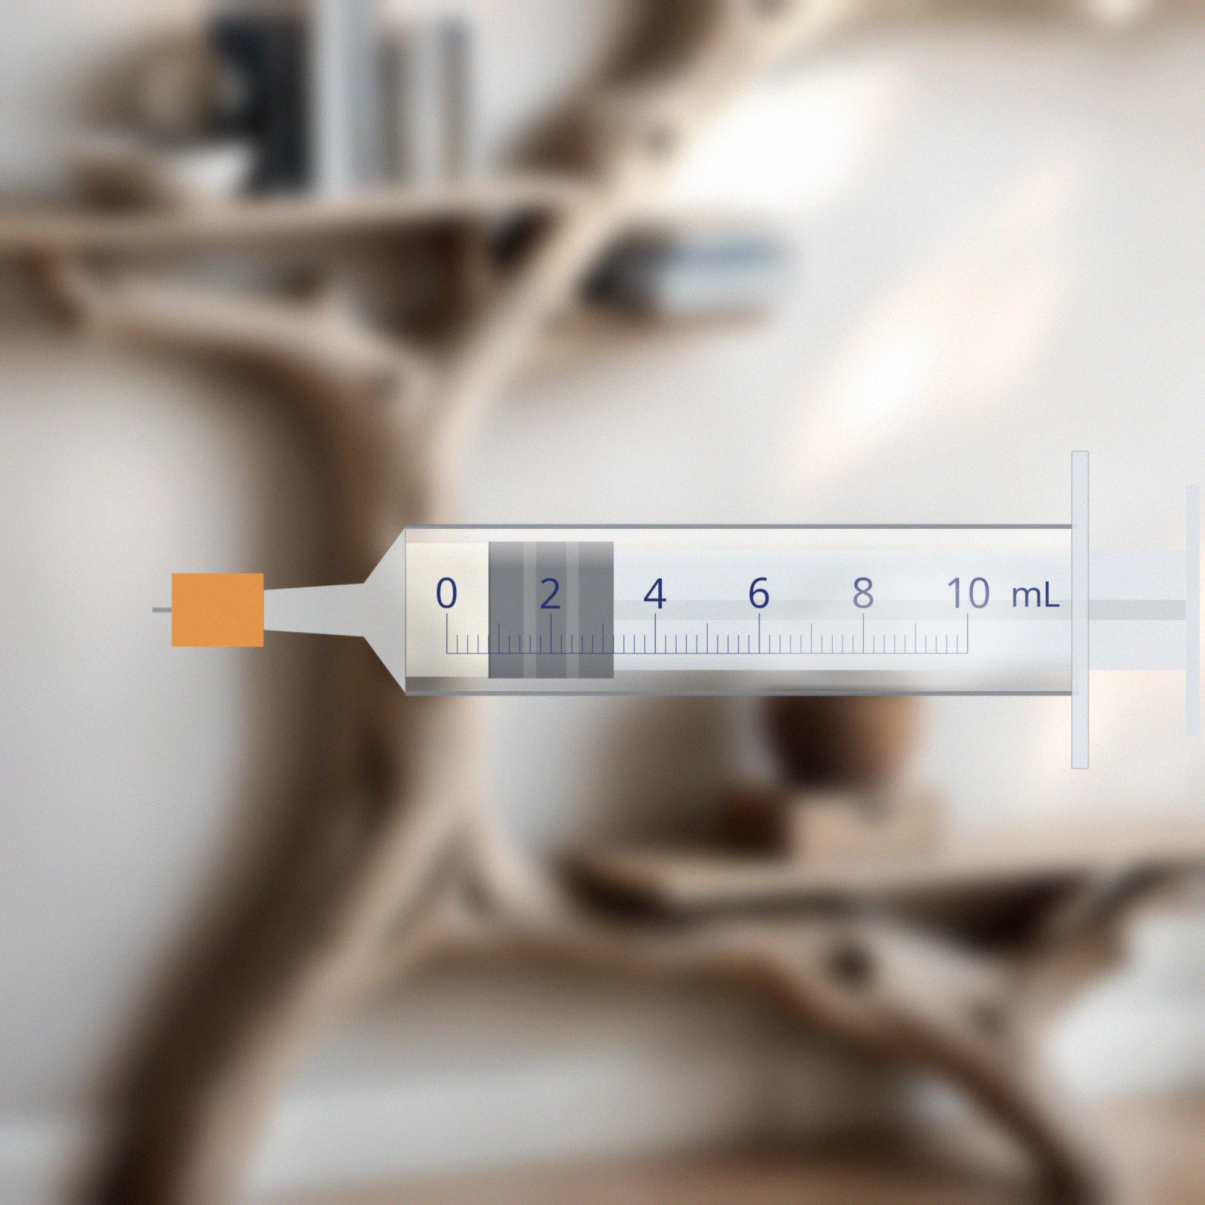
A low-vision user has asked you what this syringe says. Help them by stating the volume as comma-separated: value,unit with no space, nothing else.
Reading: 0.8,mL
